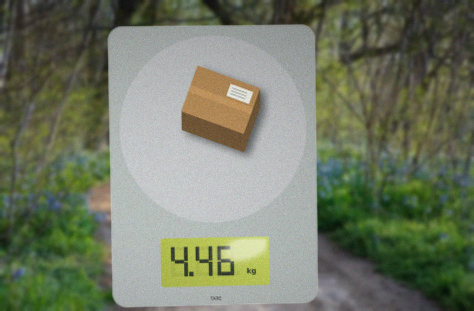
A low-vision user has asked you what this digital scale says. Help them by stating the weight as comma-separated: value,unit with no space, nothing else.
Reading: 4.46,kg
